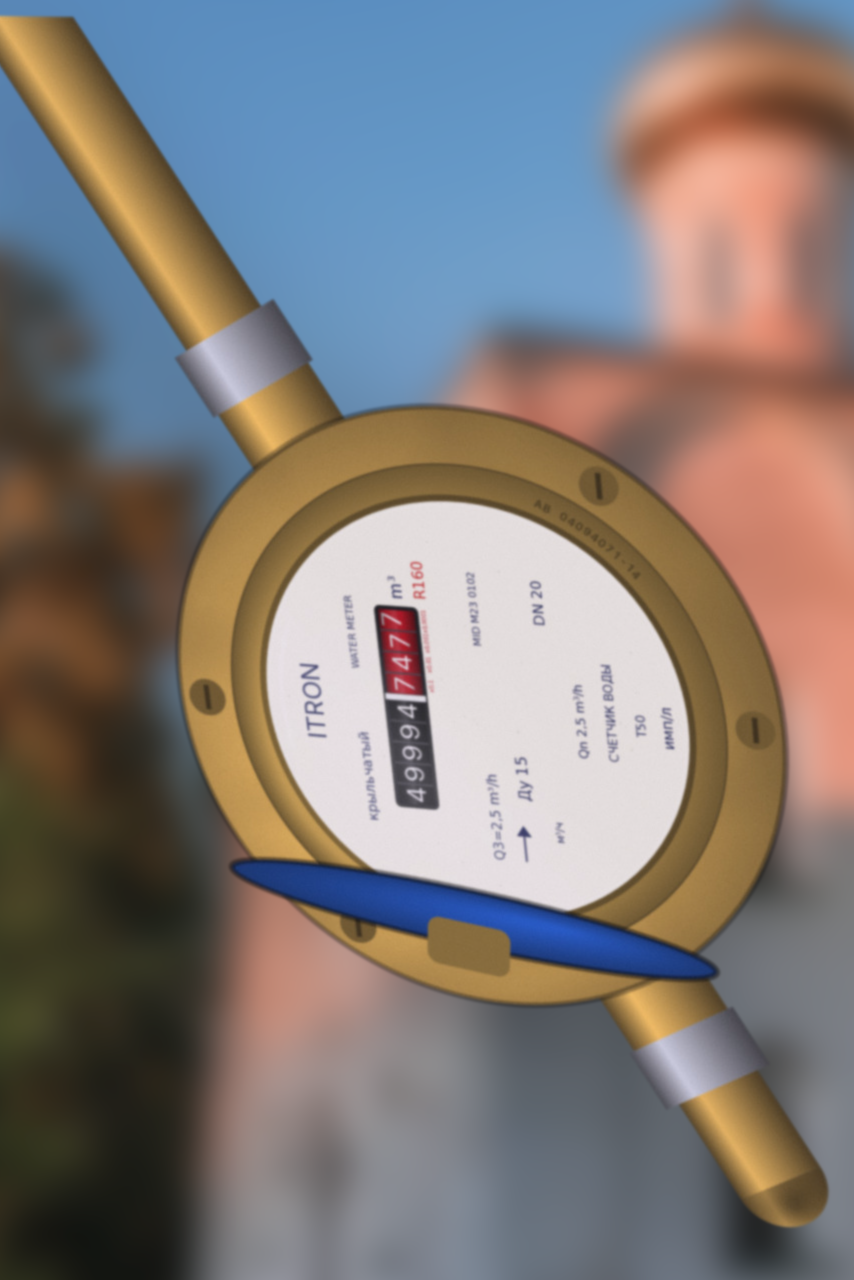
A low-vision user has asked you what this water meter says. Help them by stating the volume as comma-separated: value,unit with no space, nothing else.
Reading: 49994.7477,m³
